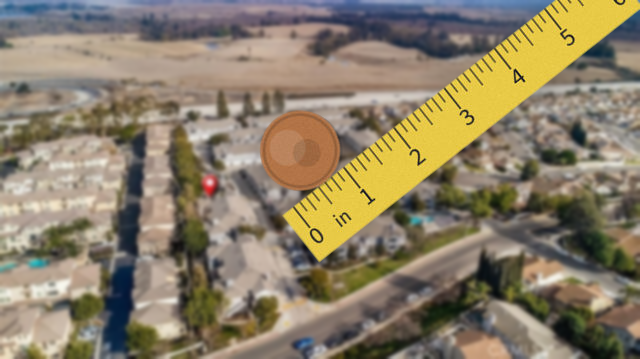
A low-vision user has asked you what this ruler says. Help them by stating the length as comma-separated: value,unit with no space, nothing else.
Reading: 1.25,in
